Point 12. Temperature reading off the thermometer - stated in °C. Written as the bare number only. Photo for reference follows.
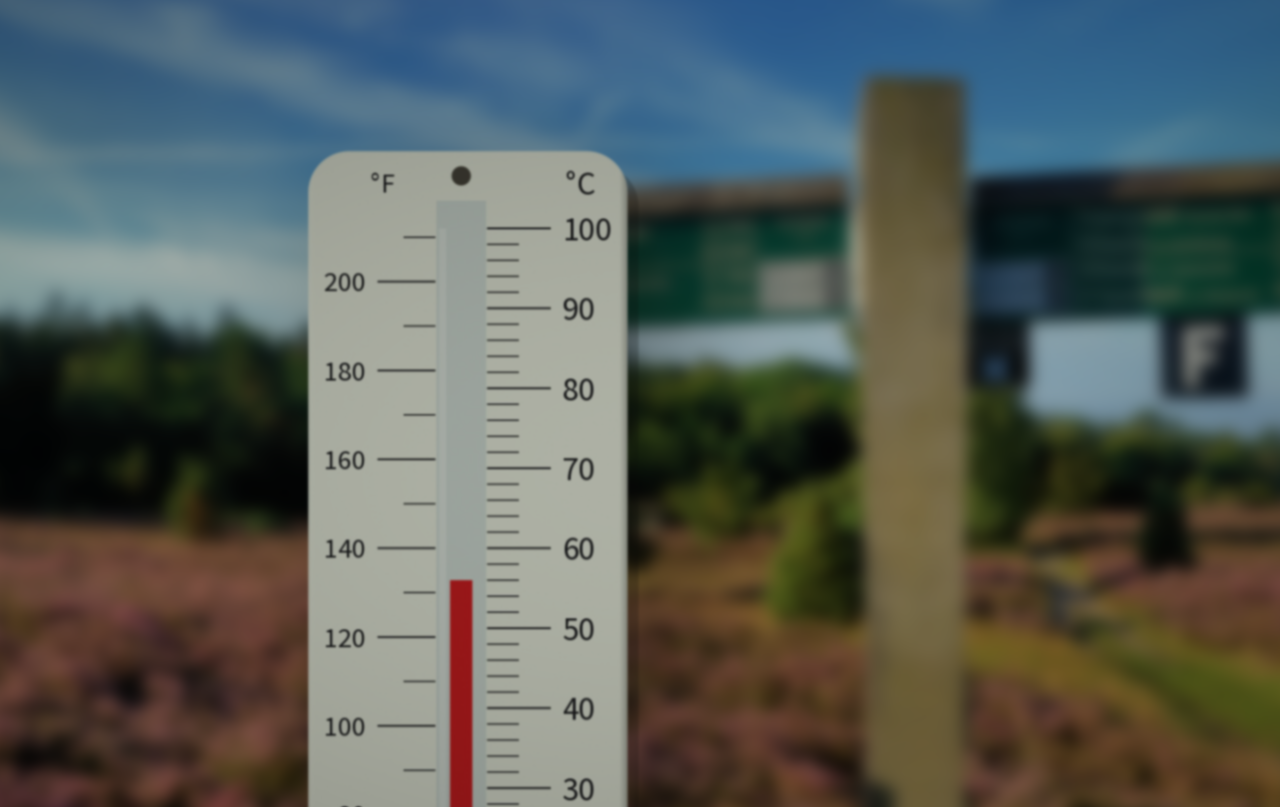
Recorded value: 56
